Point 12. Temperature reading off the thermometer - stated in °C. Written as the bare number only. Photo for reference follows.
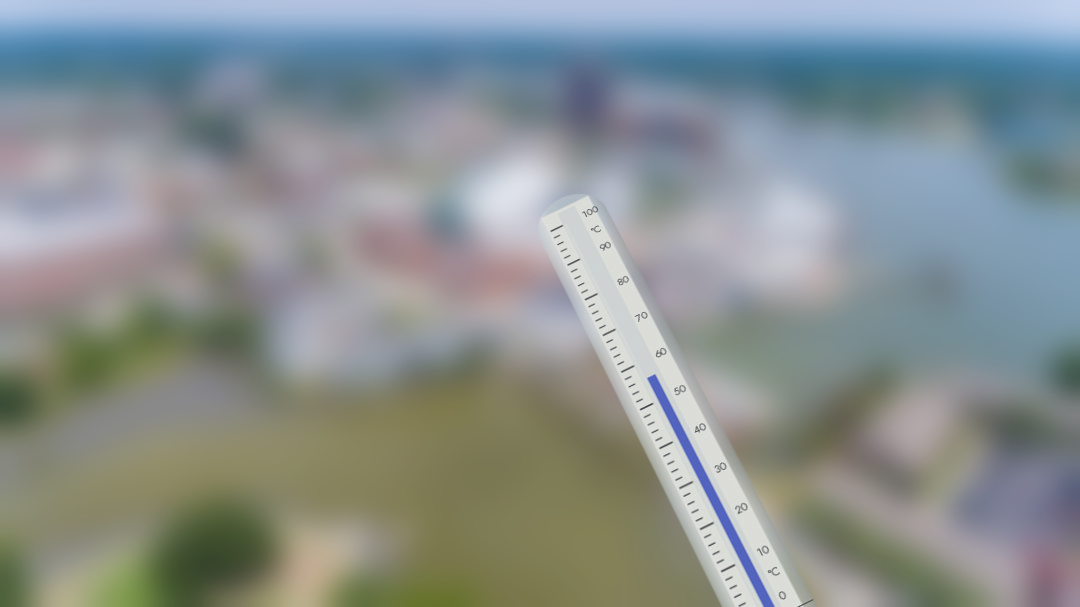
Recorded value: 56
